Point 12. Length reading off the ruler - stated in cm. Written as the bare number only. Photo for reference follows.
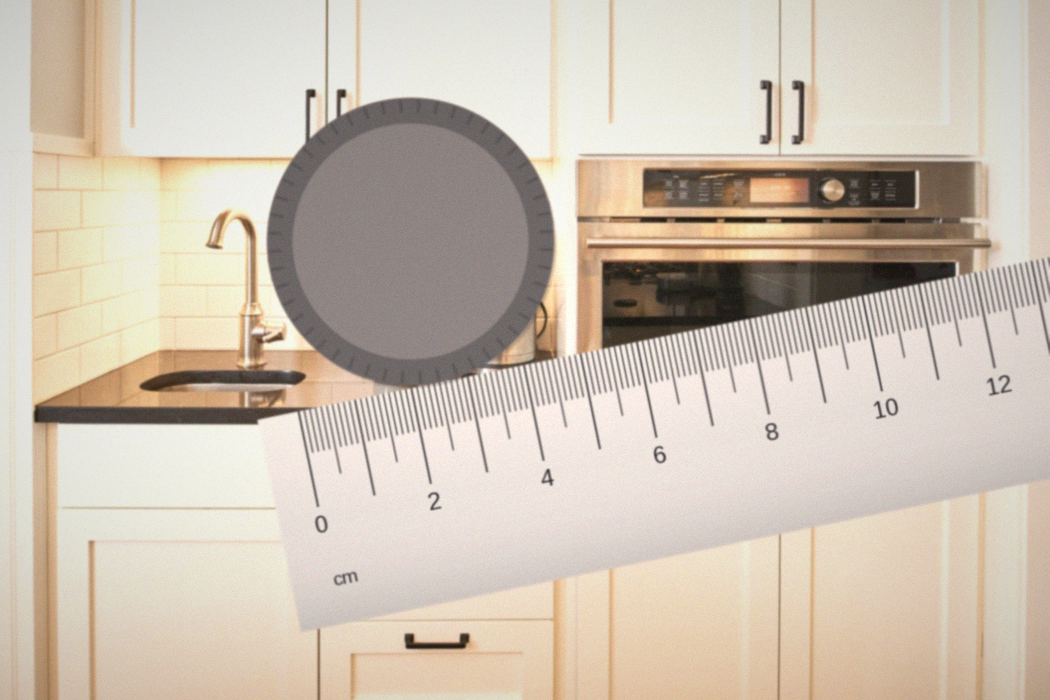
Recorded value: 5
